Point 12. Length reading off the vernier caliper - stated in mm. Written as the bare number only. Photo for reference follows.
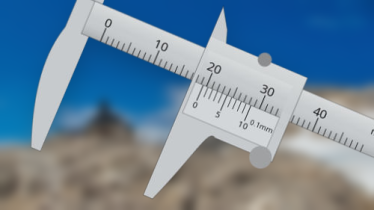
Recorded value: 19.4
